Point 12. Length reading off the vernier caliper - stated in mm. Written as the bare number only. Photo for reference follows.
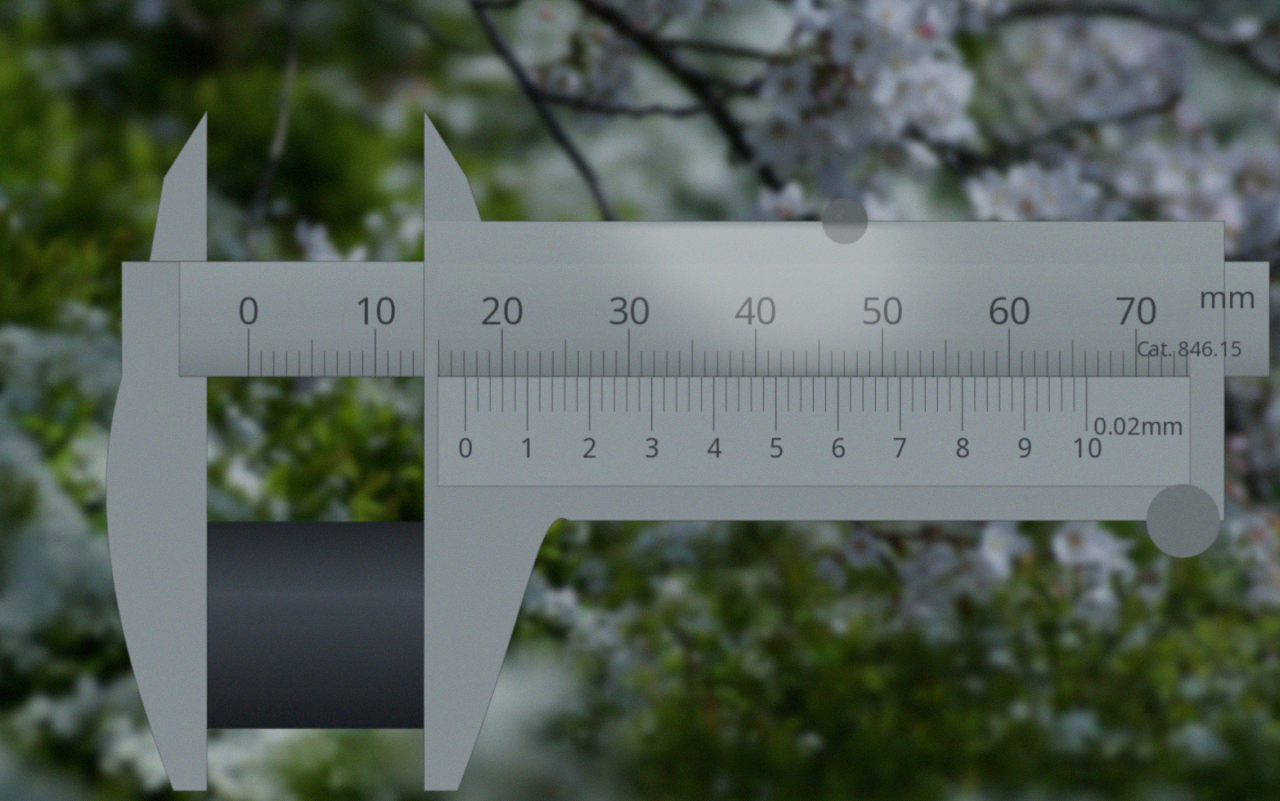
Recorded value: 17.1
